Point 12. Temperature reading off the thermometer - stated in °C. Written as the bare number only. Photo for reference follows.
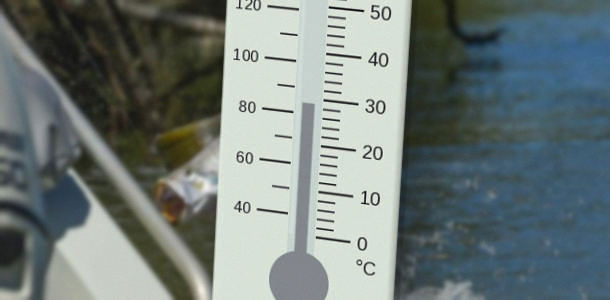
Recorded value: 29
